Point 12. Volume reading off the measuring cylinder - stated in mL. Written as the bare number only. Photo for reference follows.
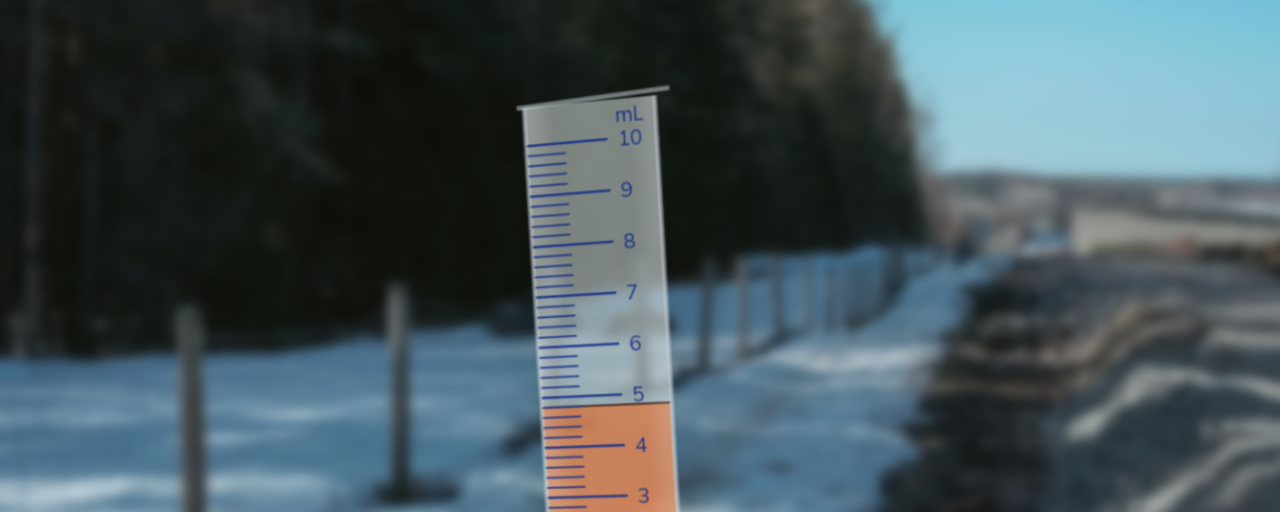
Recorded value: 4.8
